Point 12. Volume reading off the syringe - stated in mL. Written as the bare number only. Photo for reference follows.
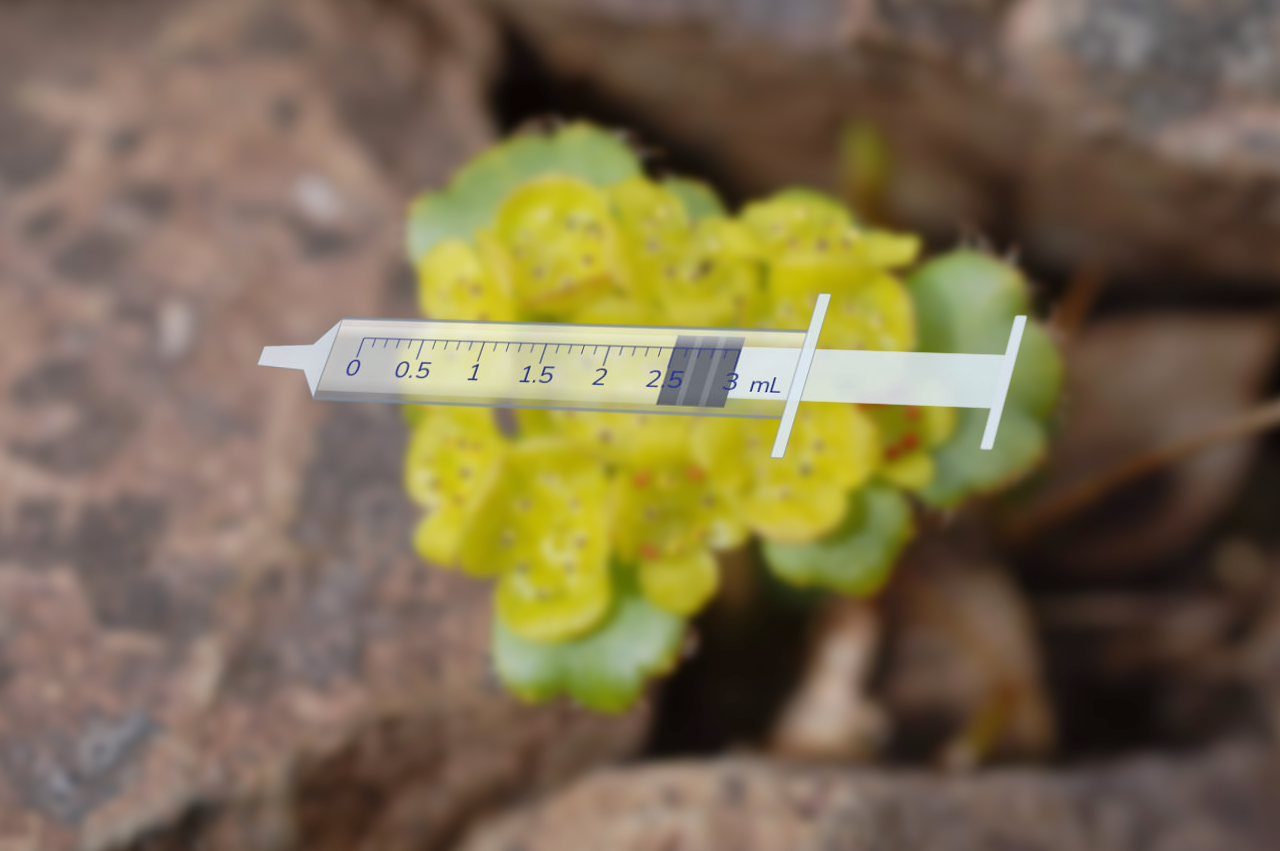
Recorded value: 2.5
